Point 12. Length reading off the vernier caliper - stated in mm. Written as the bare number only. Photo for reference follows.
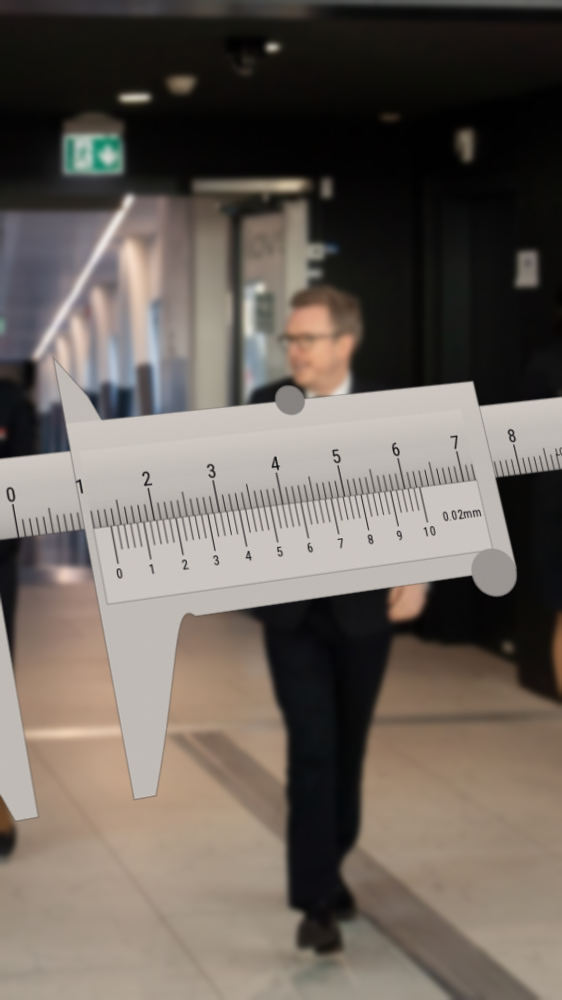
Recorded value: 13.5
